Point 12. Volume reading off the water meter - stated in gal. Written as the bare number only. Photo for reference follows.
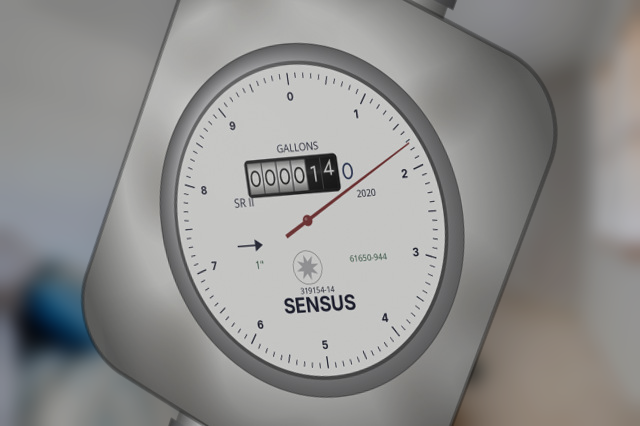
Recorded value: 141.7
